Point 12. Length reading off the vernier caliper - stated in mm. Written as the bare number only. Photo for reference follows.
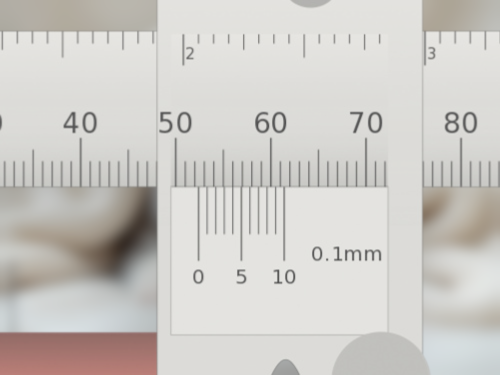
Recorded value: 52.4
